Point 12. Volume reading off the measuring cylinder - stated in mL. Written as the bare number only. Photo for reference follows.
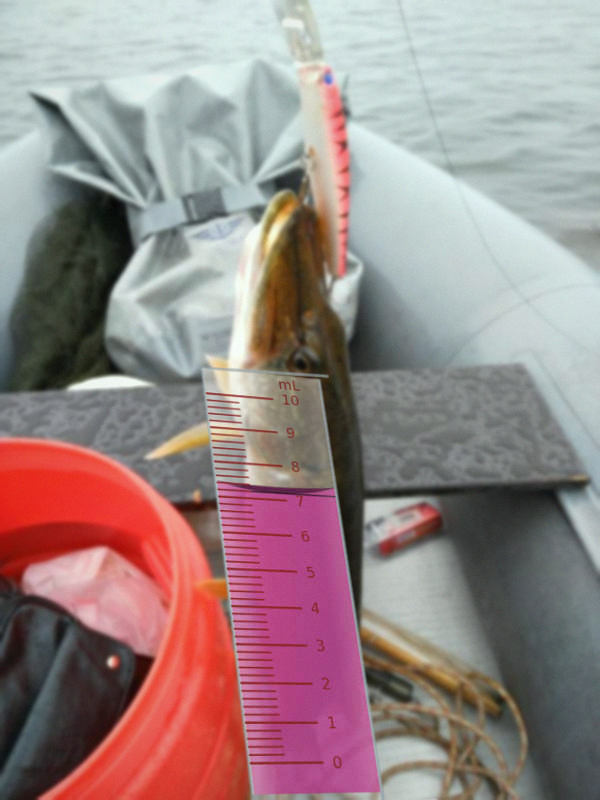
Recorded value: 7.2
